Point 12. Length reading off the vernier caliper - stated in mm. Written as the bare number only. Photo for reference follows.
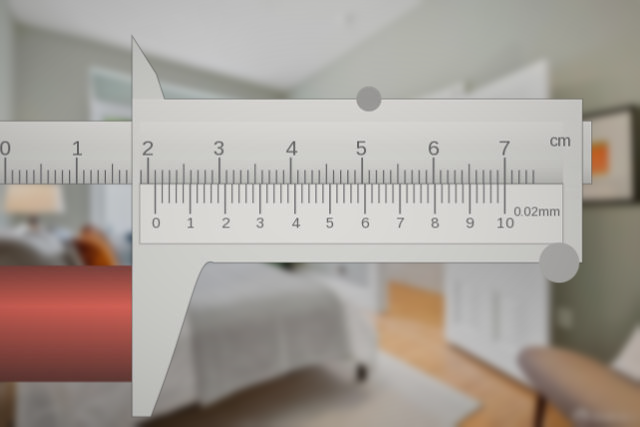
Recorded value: 21.0
